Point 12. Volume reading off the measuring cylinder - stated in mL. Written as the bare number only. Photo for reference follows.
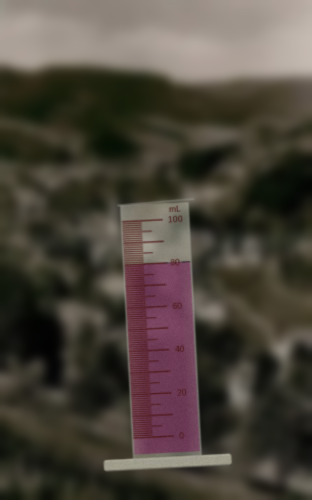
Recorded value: 80
